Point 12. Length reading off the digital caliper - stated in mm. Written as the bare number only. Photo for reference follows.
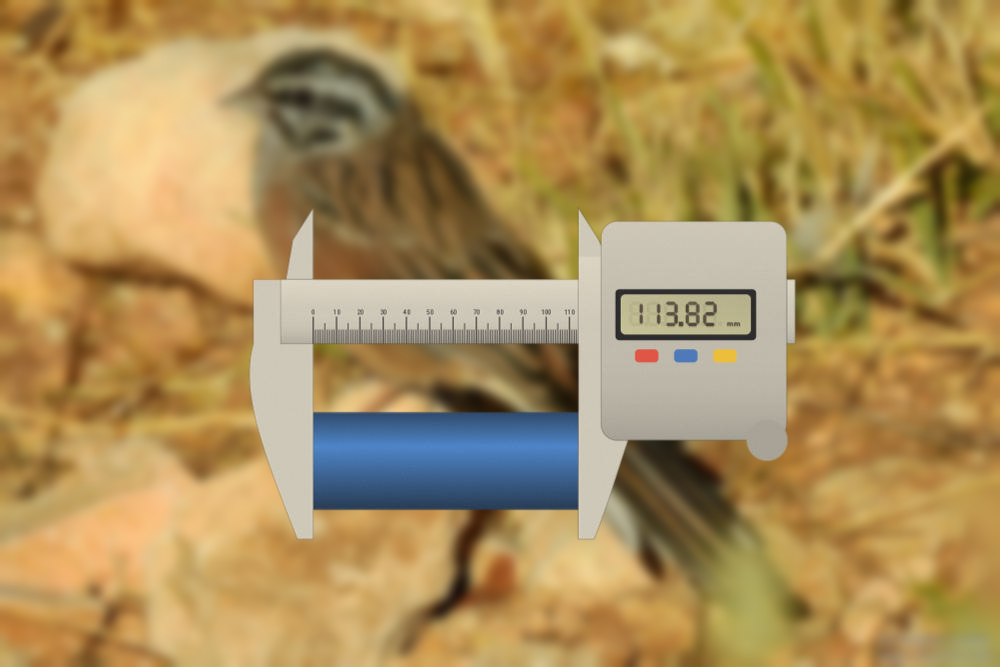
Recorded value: 113.82
